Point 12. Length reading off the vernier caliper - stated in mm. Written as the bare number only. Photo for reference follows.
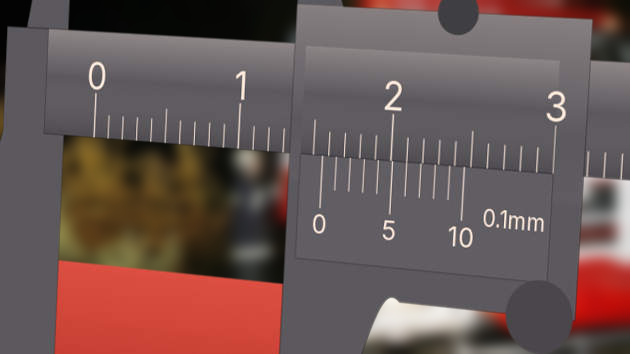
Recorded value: 15.6
